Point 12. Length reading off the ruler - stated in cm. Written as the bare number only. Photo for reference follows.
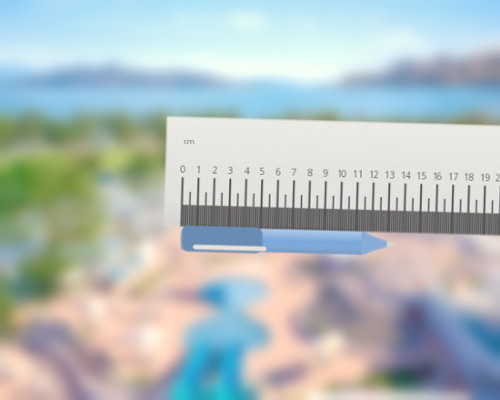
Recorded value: 13.5
